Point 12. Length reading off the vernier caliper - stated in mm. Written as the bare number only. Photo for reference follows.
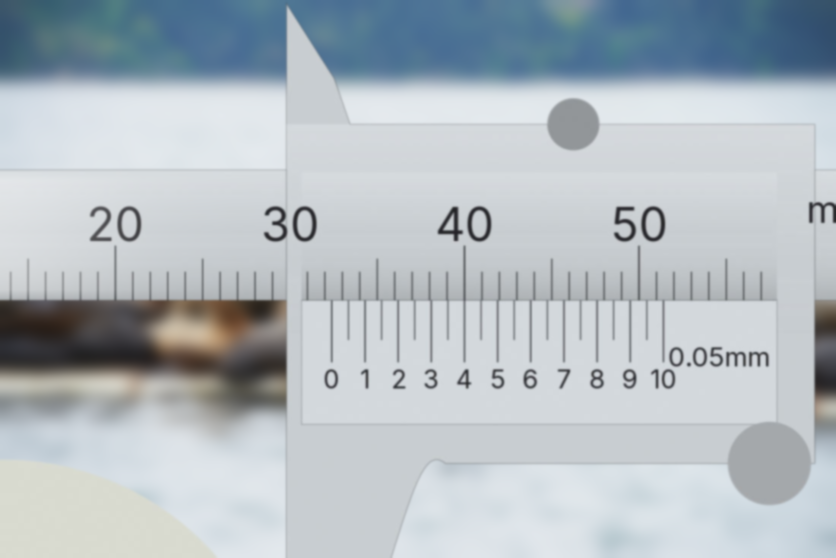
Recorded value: 32.4
